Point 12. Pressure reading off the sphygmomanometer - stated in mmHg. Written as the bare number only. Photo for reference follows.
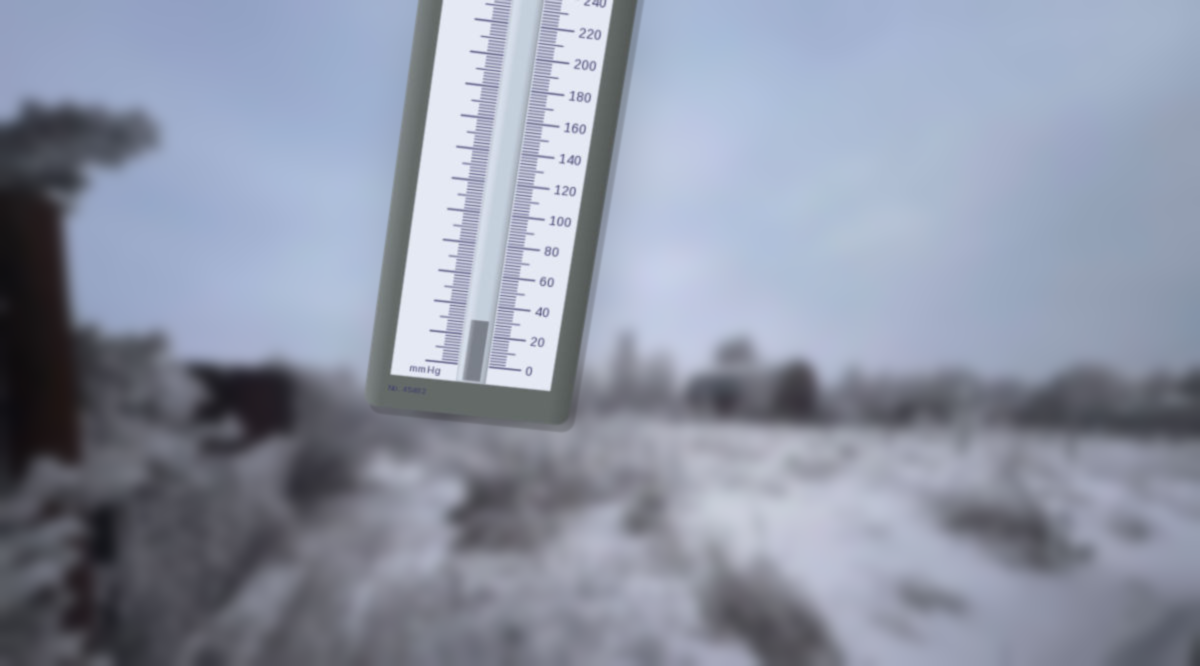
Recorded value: 30
